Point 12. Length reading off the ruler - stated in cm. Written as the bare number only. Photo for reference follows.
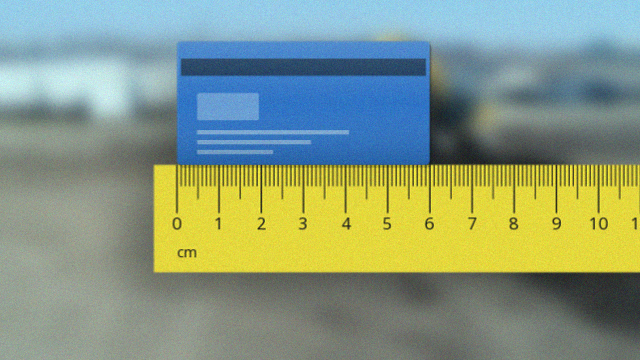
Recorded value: 6
